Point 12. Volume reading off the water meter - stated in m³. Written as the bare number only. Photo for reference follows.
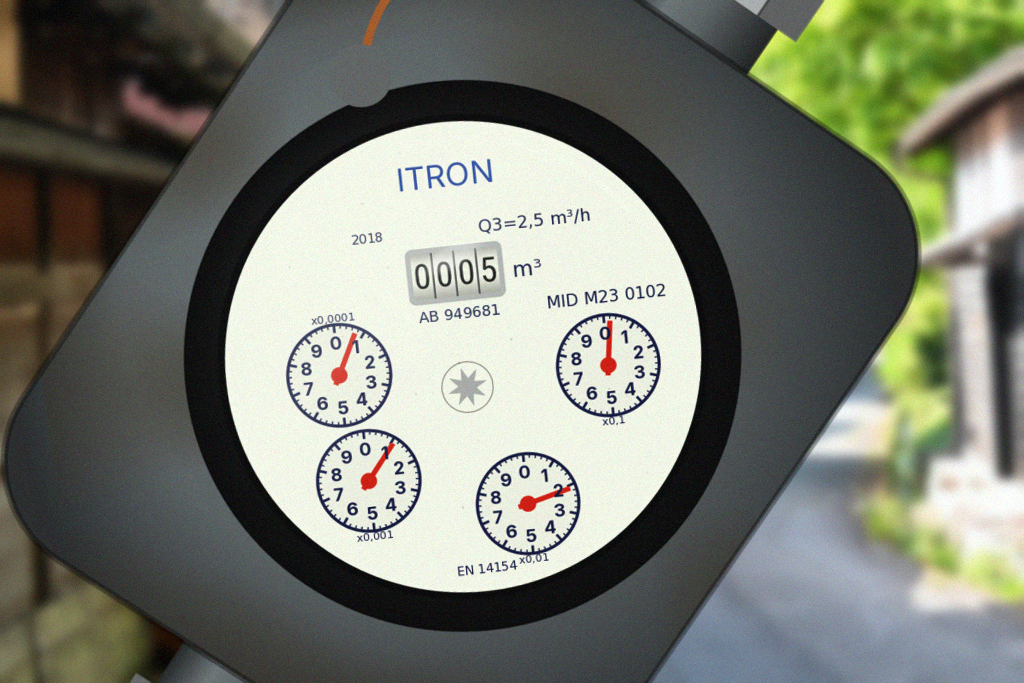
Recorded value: 5.0210
